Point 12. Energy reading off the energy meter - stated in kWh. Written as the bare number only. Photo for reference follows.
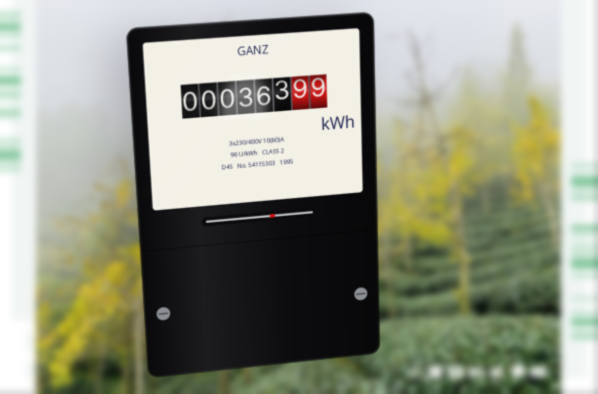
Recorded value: 363.99
